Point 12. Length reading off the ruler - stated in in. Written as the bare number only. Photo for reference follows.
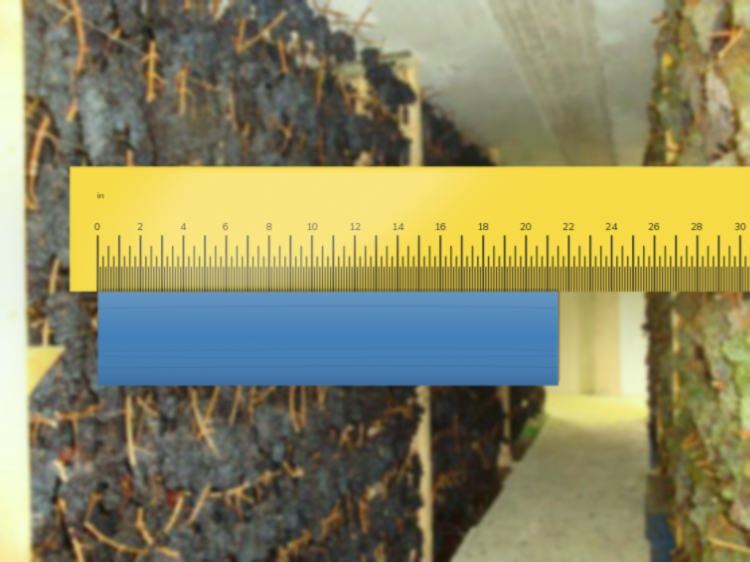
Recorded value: 21.5
